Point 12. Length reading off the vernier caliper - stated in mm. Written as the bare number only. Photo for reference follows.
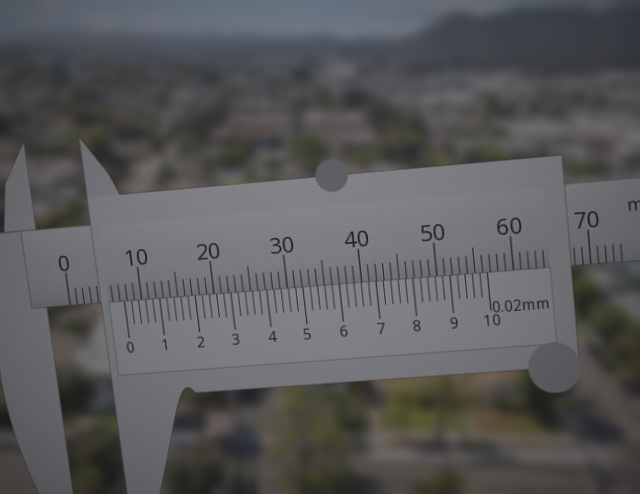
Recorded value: 7.6
